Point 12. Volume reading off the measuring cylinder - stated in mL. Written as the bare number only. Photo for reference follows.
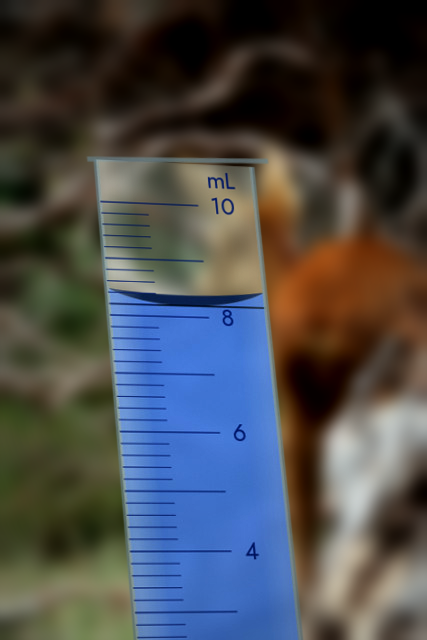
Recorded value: 8.2
